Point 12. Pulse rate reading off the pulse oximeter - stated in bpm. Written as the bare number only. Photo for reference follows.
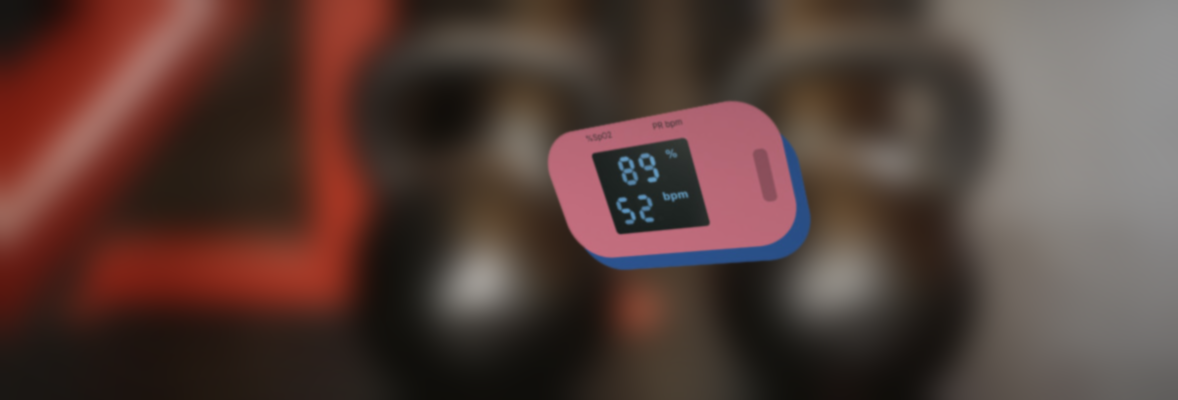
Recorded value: 52
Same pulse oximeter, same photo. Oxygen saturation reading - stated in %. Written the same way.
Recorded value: 89
